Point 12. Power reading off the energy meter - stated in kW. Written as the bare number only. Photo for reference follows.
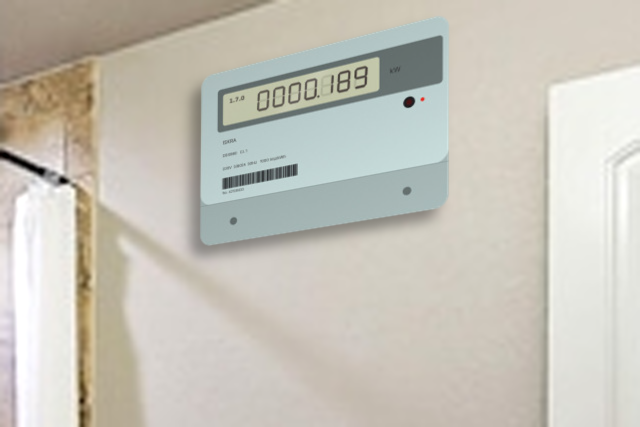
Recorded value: 0.189
